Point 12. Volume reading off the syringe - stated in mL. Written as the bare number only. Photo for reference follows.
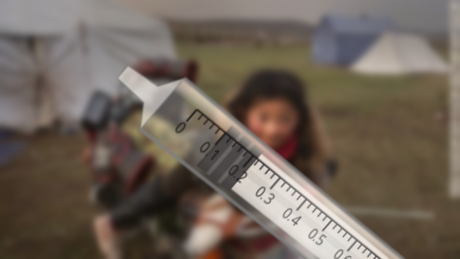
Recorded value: 0.1
